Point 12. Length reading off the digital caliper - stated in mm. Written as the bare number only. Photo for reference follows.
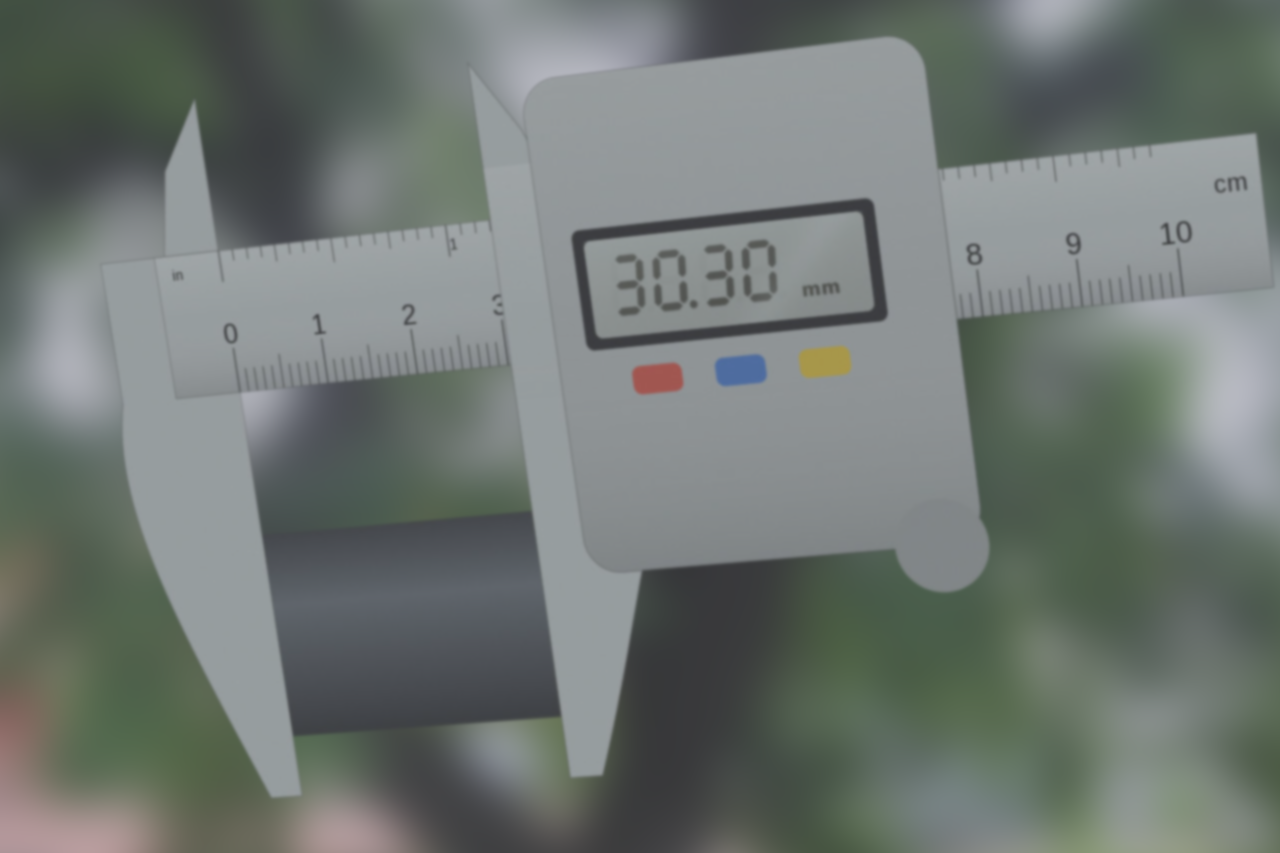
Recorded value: 30.30
